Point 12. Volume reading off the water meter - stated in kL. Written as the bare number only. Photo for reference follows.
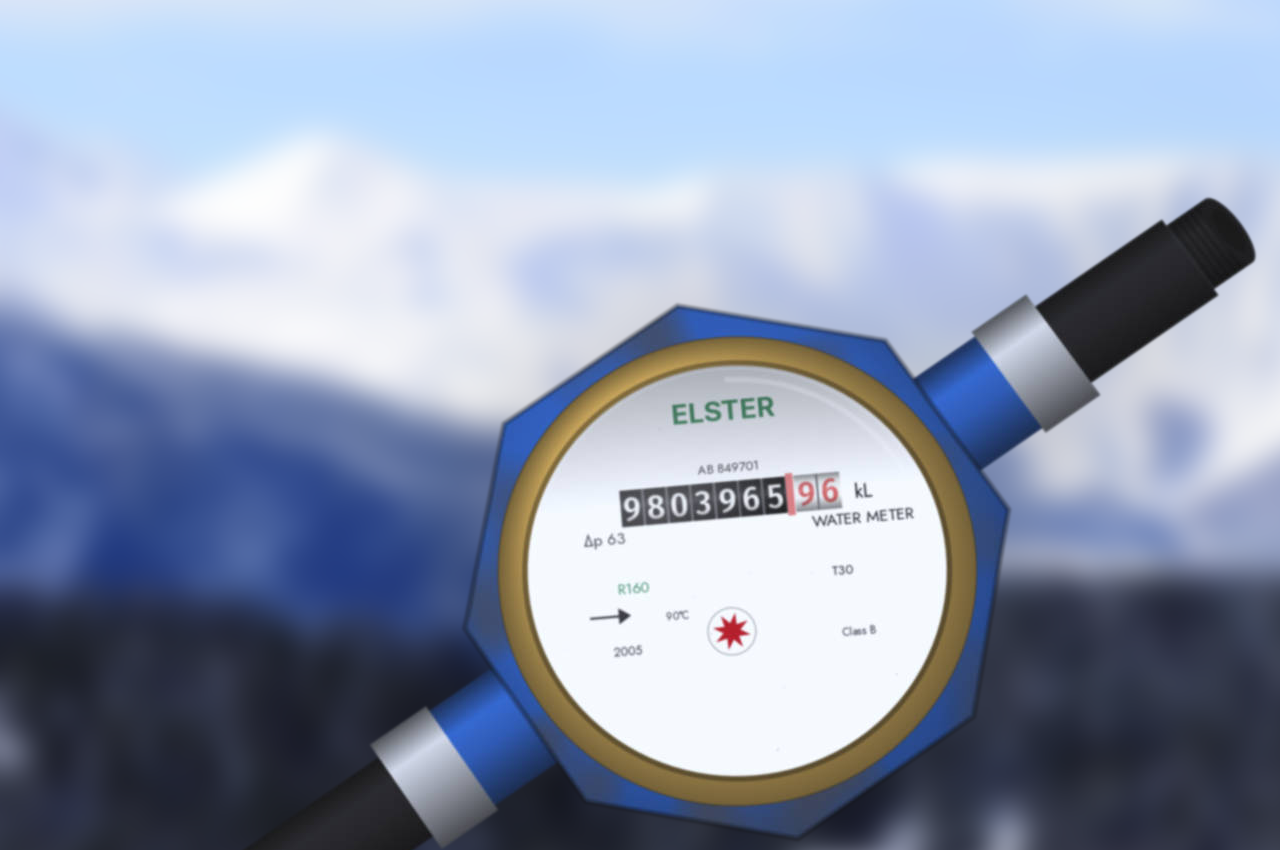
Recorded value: 9803965.96
